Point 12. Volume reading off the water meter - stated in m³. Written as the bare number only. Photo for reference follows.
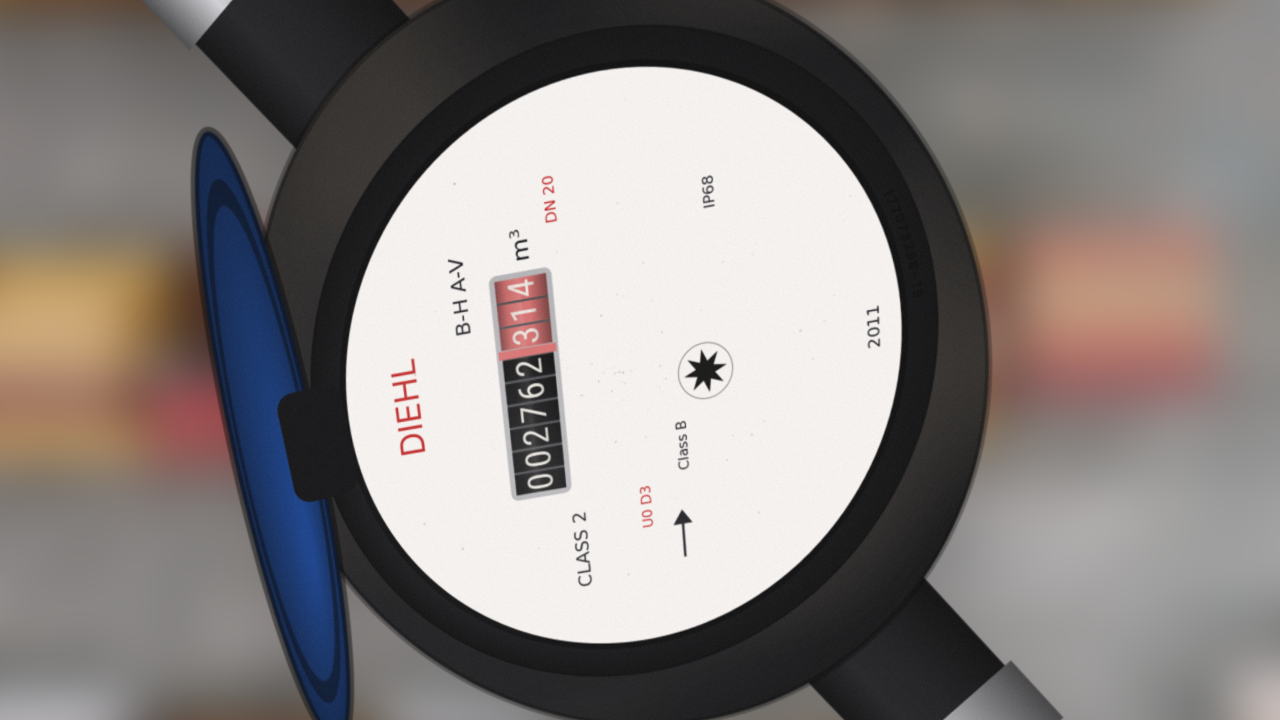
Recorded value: 2762.314
